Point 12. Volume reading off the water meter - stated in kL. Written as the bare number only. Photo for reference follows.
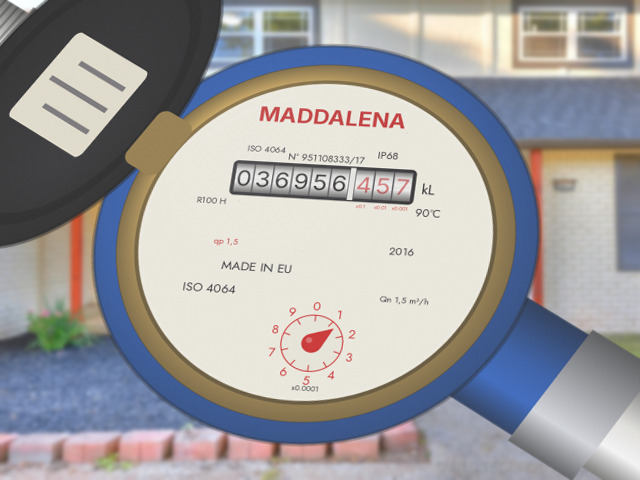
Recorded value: 36956.4571
